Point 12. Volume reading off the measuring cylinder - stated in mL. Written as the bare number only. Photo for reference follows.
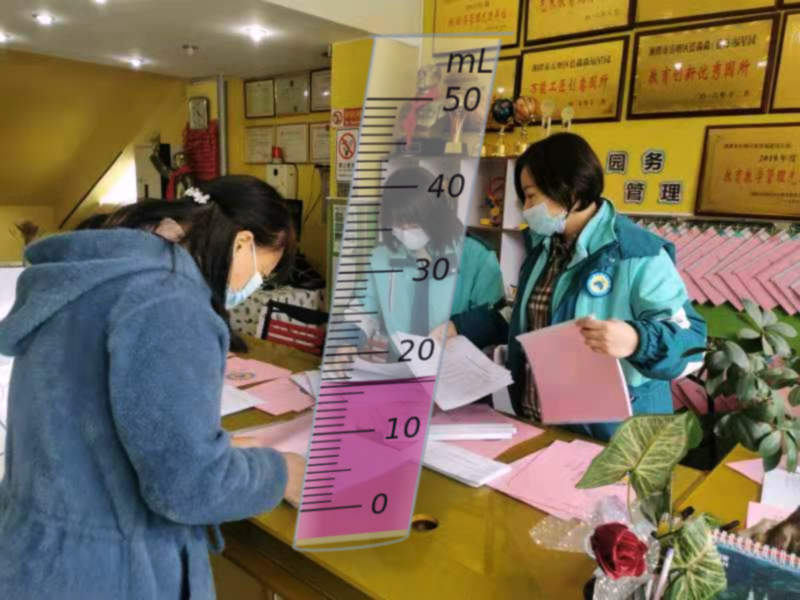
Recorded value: 16
